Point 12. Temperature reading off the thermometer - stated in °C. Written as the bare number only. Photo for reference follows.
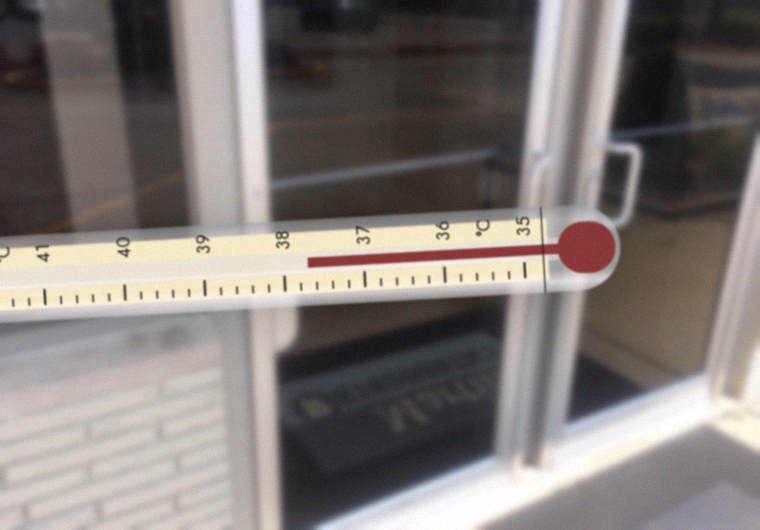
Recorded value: 37.7
